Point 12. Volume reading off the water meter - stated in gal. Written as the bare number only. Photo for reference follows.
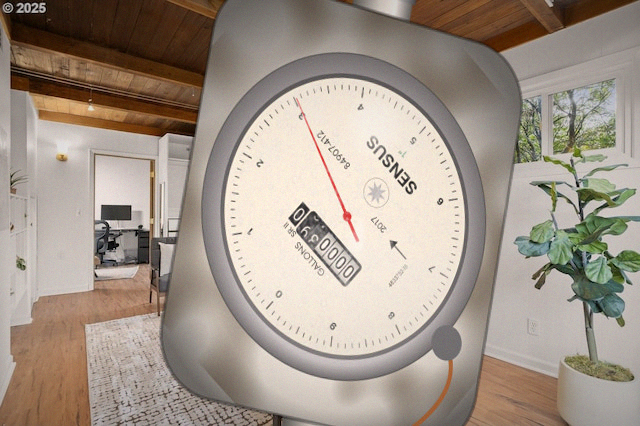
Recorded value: 393.0
